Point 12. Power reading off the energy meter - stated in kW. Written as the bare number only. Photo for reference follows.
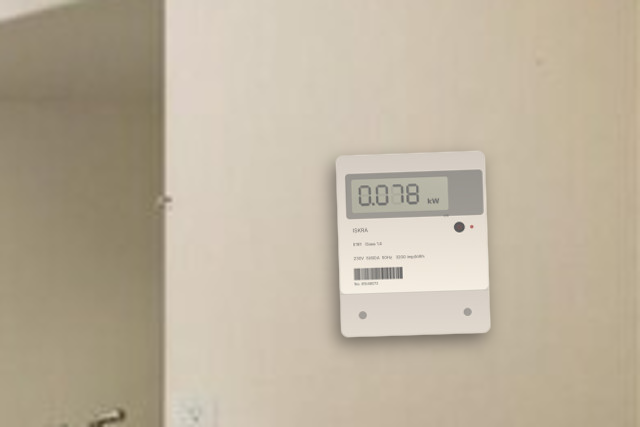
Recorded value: 0.078
